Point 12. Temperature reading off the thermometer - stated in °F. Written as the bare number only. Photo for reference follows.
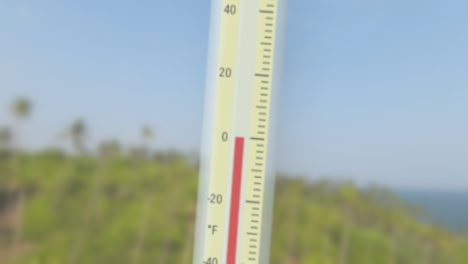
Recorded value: 0
